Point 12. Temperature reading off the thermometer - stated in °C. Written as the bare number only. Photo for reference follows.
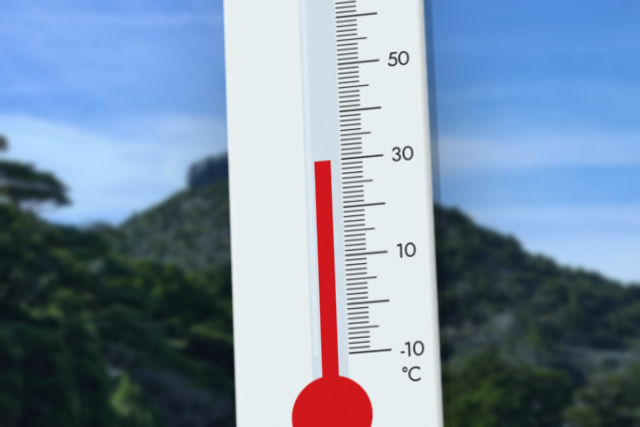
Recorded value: 30
